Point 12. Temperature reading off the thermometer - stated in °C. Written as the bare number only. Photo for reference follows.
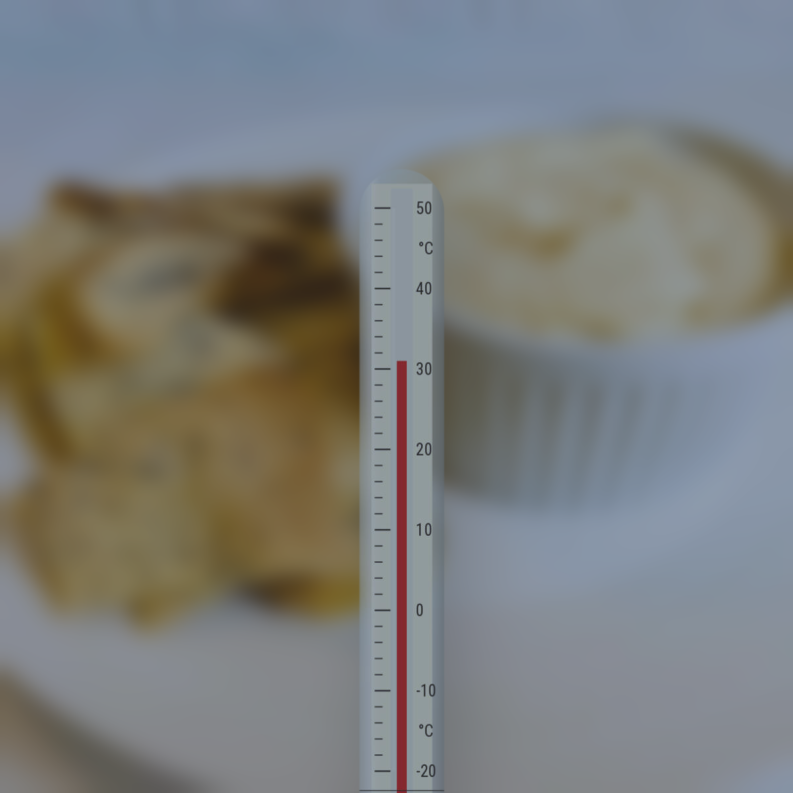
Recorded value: 31
